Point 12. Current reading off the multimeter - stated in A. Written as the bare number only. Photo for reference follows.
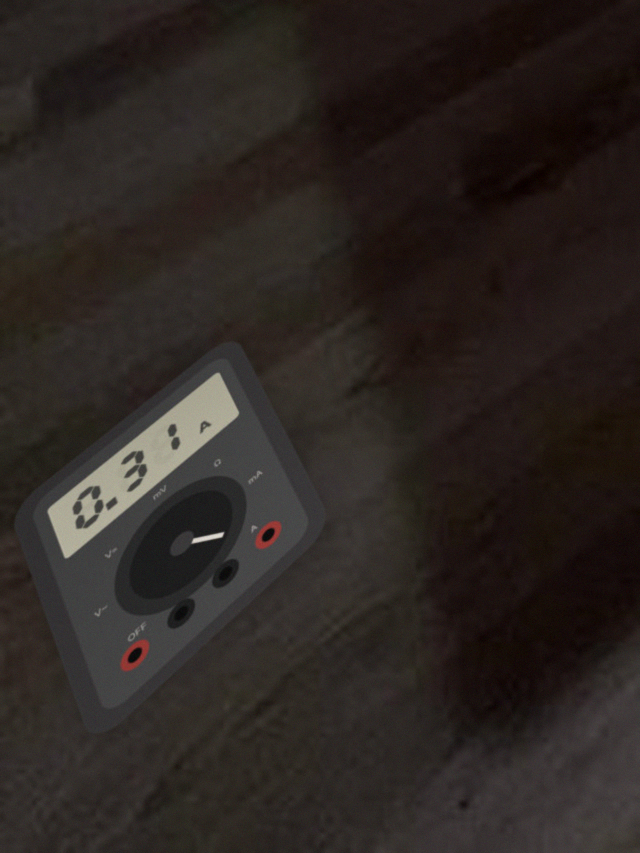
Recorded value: 0.31
